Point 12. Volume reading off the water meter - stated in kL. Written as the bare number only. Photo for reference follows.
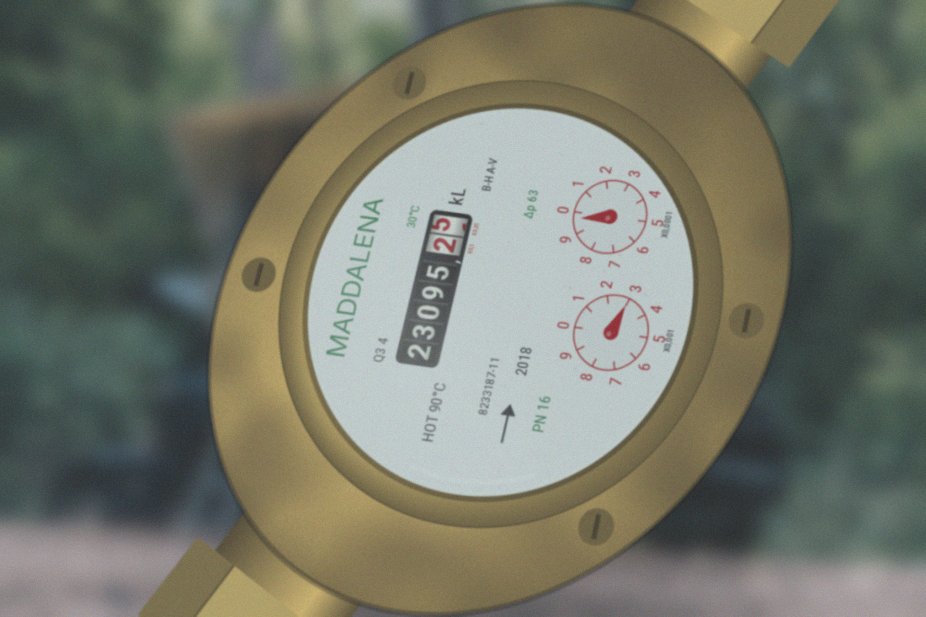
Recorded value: 23095.2529
